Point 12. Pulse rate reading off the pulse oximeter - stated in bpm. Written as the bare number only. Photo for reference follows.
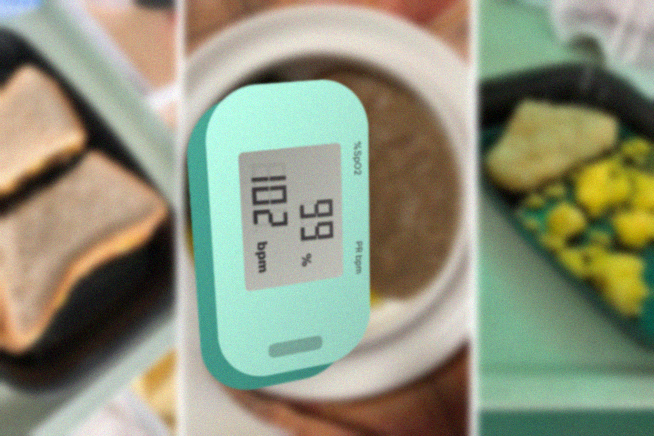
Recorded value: 102
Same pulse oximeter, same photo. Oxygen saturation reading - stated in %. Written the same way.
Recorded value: 99
